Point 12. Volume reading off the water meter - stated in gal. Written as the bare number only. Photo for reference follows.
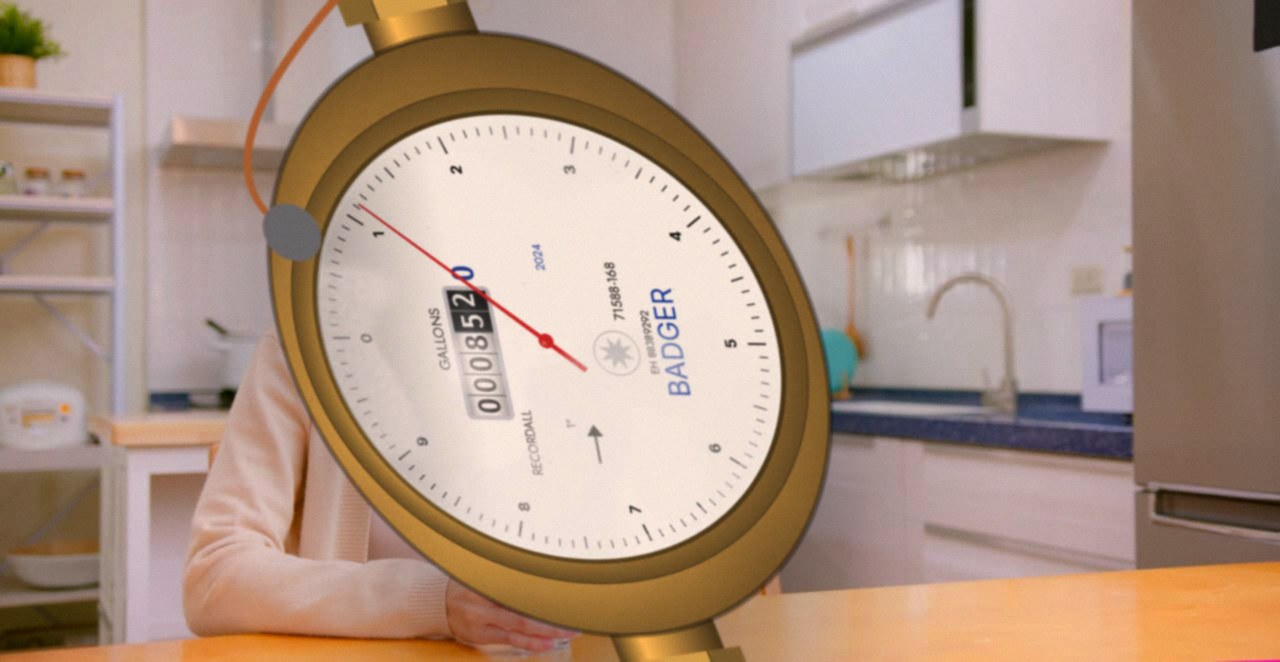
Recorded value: 8521.1
